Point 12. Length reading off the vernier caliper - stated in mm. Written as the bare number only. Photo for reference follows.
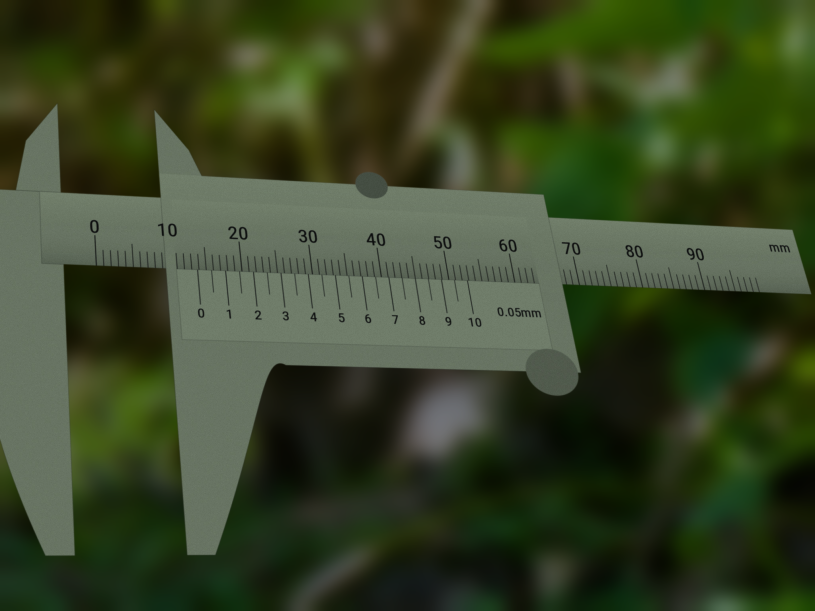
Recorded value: 13.8
